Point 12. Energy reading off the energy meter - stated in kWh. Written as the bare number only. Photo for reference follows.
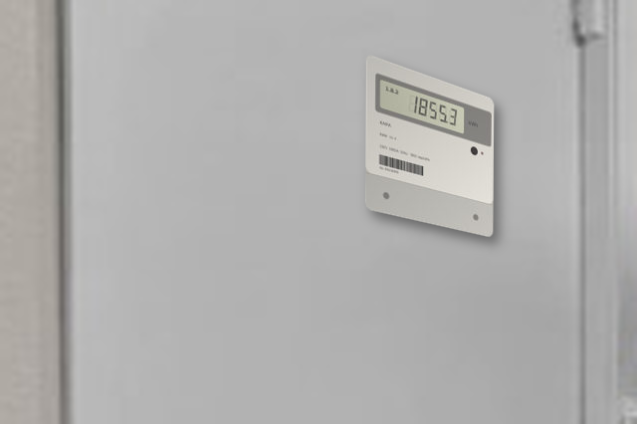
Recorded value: 1855.3
